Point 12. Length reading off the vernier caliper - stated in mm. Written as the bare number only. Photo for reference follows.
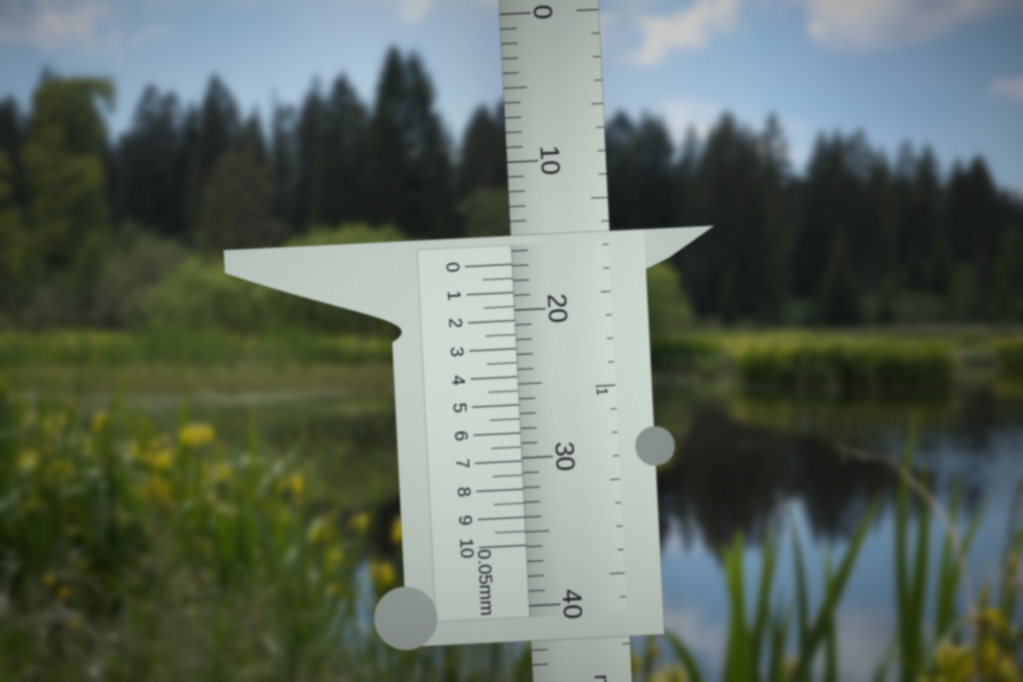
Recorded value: 16.9
